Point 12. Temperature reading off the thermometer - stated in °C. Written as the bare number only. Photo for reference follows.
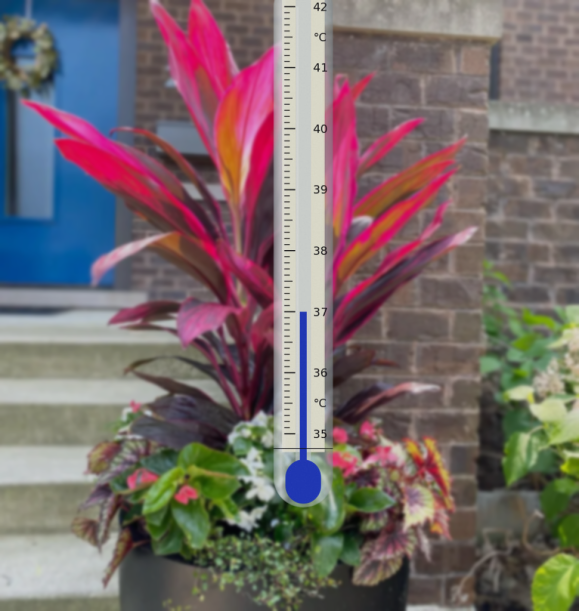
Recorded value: 37
